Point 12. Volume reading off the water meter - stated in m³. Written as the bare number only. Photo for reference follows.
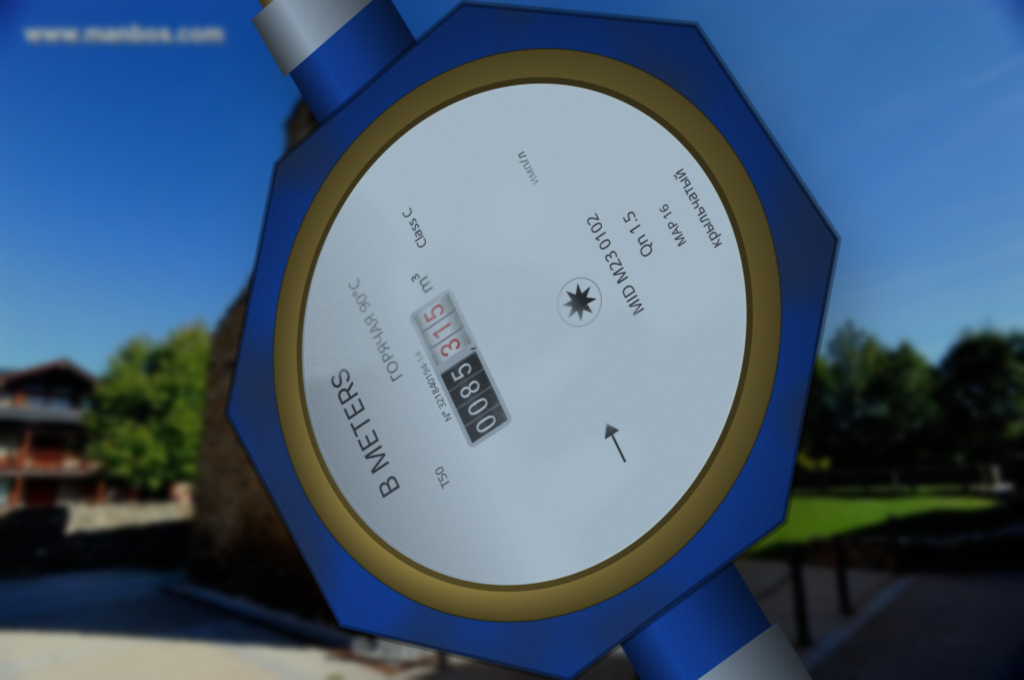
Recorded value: 85.315
